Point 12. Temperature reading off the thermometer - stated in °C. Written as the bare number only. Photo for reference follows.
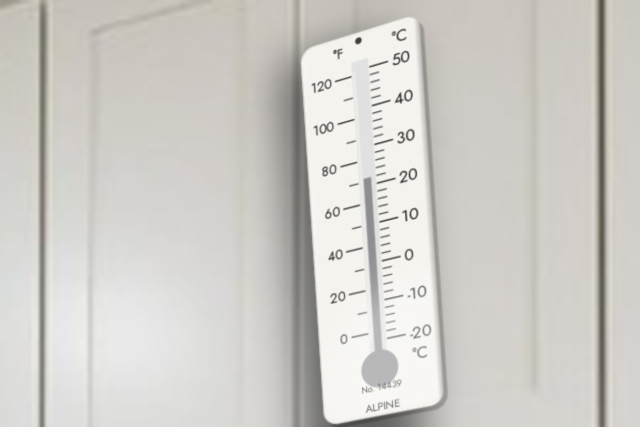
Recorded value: 22
